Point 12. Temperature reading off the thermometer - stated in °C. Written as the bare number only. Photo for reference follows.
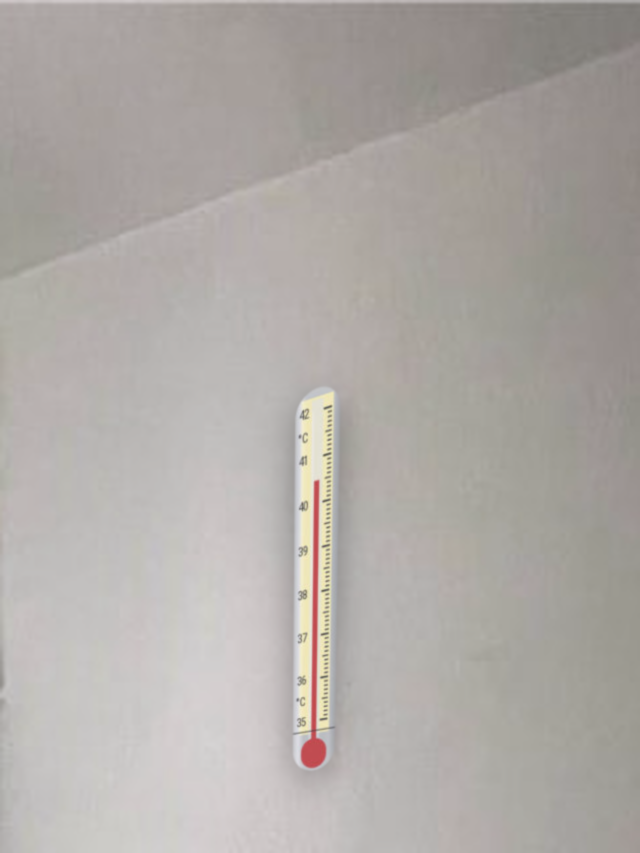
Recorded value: 40.5
